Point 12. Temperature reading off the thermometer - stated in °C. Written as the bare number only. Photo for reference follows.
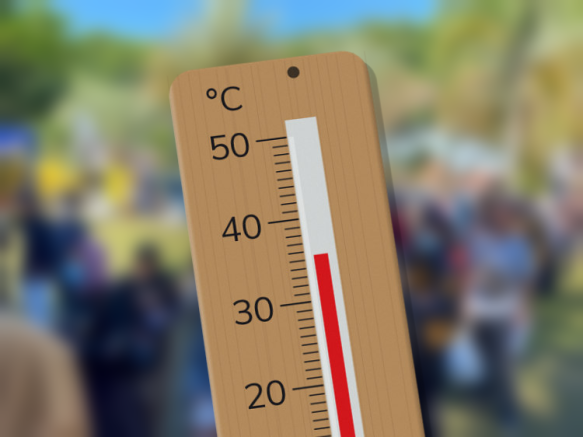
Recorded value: 35.5
